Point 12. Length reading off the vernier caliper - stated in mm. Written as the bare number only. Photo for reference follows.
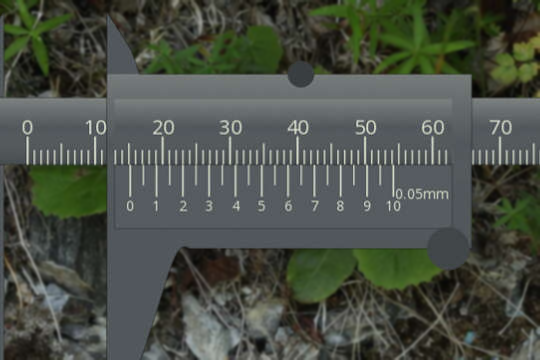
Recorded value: 15.2
